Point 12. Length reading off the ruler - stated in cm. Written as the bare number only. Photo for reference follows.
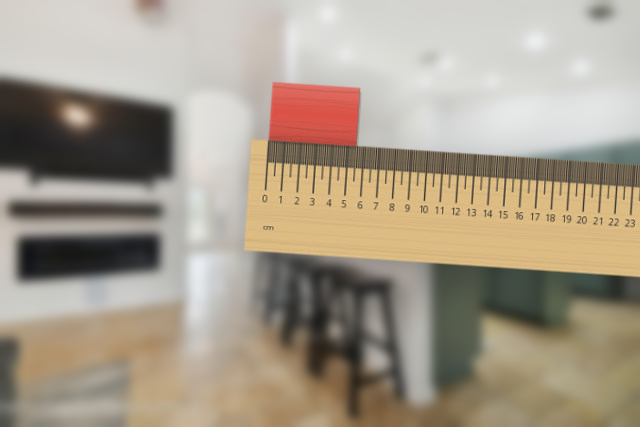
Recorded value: 5.5
